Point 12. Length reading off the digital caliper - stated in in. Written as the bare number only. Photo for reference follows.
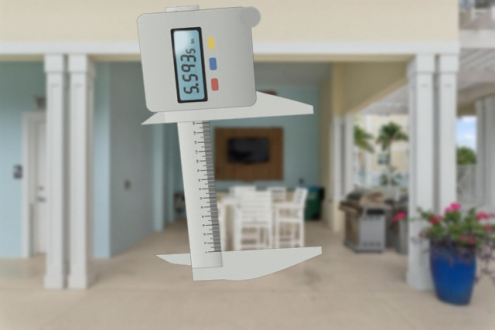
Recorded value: 5.5935
